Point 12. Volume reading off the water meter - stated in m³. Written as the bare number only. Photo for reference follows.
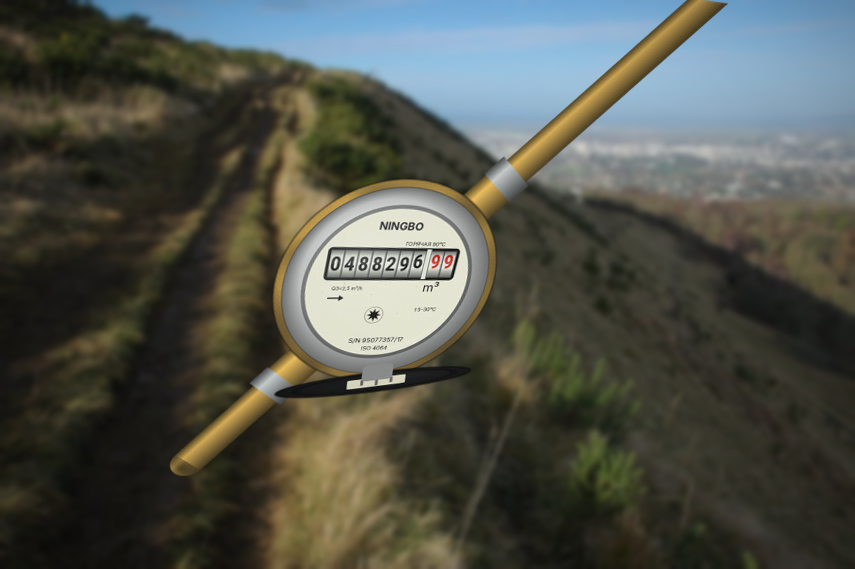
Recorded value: 488296.99
